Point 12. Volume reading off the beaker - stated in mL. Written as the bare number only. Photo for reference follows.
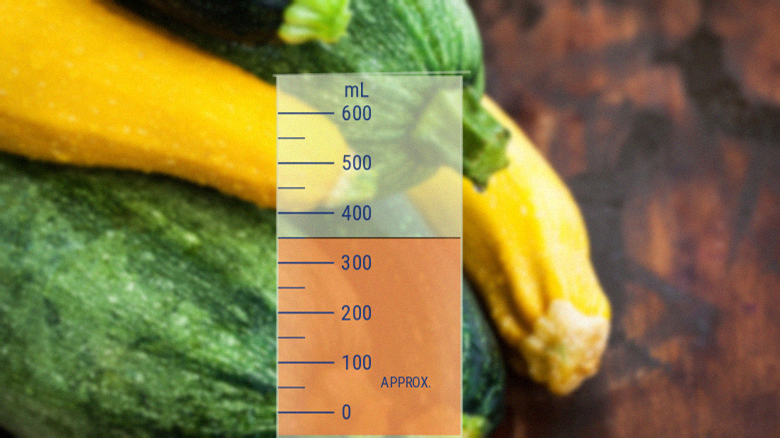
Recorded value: 350
